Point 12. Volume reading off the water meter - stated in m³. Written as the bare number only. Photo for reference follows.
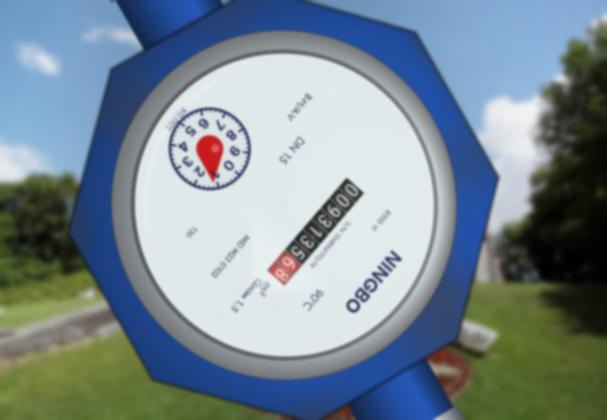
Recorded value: 93135.681
